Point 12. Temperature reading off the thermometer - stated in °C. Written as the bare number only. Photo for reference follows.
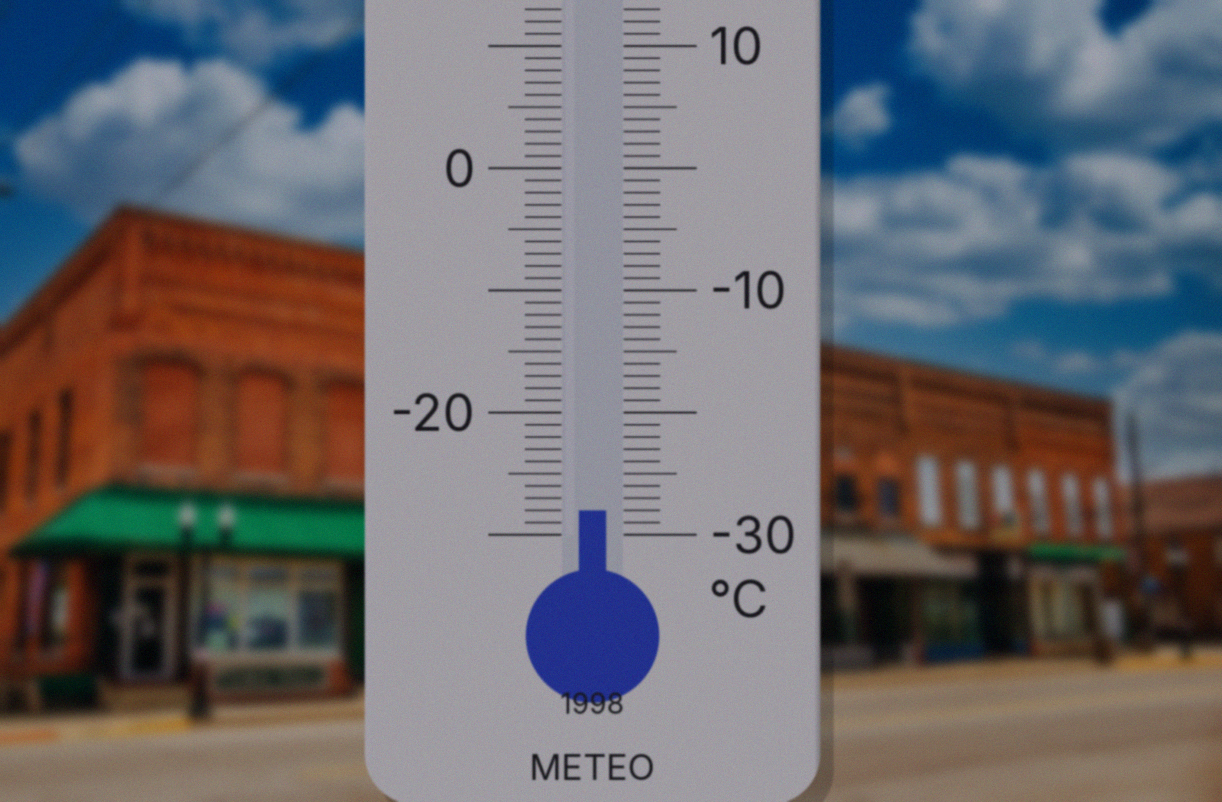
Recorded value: -28
